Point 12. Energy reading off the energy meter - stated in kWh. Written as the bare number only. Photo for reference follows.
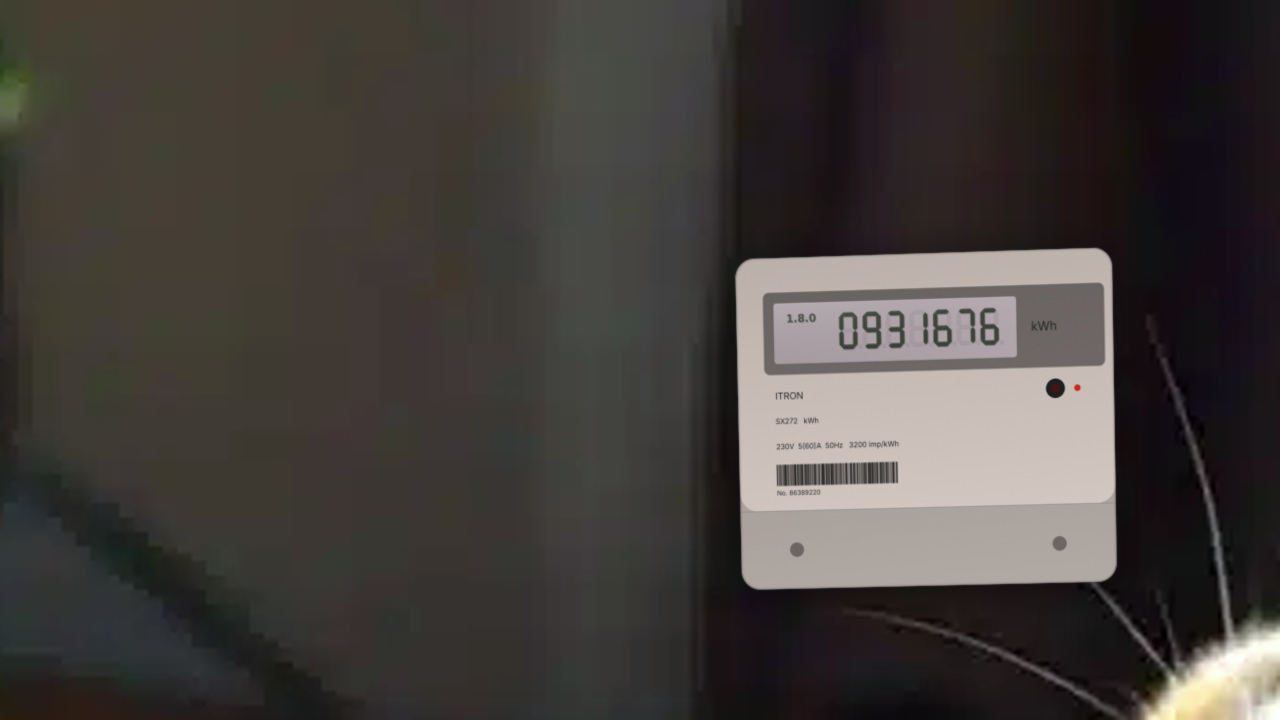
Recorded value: 931676
